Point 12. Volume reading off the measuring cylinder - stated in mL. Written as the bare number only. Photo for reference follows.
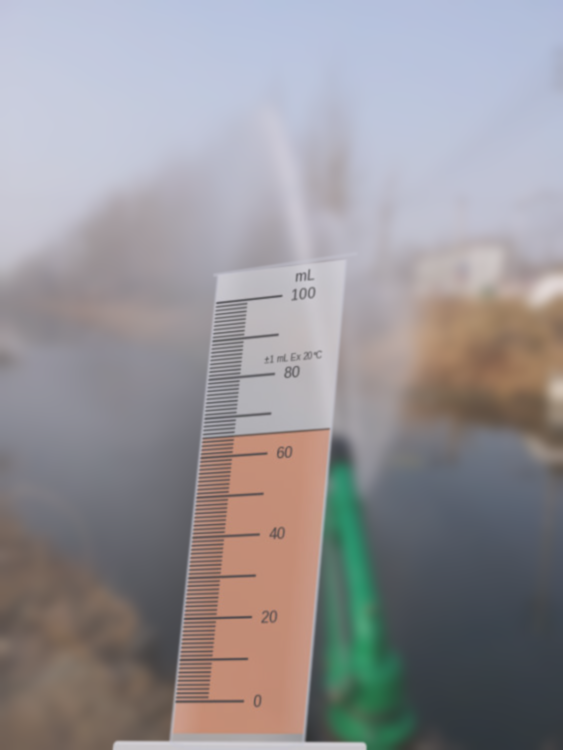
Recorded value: 65
